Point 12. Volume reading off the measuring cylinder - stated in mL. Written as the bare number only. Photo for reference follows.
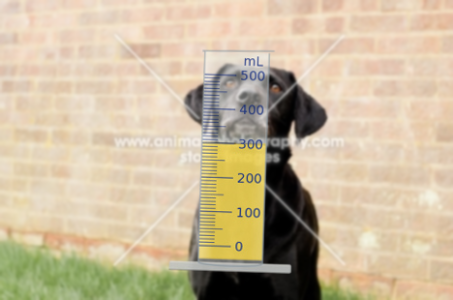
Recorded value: 300
